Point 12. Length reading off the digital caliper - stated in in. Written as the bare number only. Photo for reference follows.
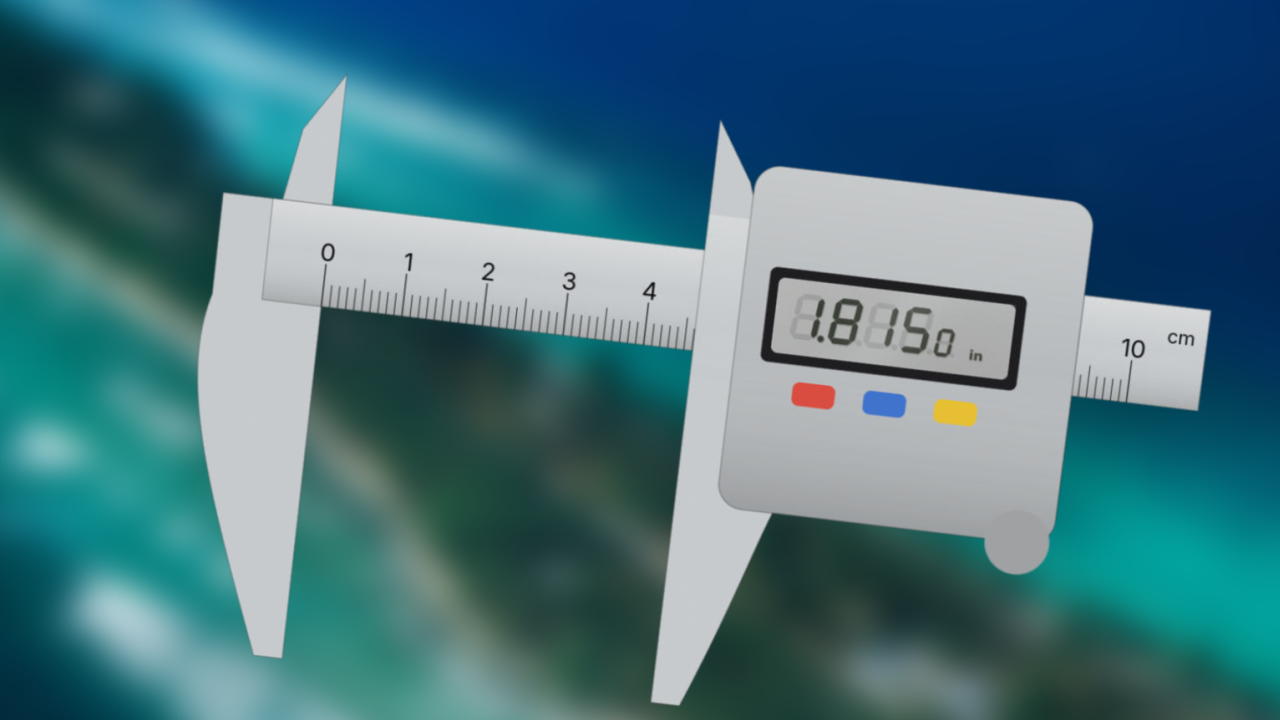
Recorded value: 1.8150
